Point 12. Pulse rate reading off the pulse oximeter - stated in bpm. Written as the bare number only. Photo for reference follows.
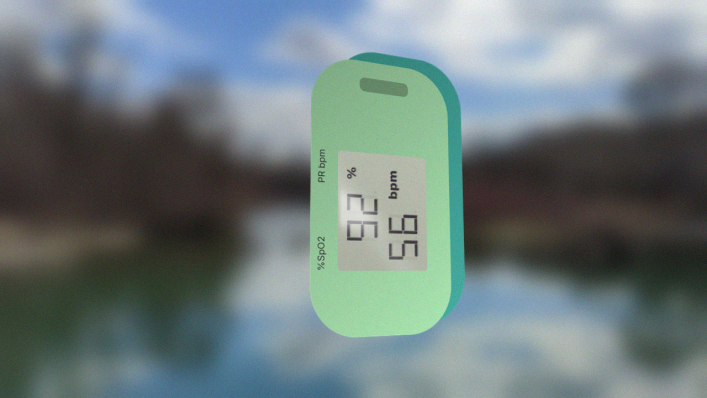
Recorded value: 56
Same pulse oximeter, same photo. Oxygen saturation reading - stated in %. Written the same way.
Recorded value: 92
